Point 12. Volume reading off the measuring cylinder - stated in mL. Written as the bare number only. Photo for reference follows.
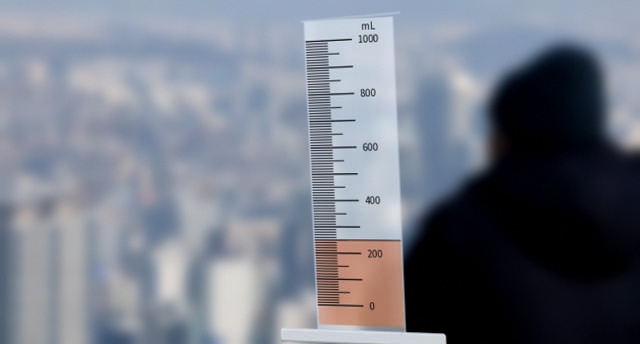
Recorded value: 250
